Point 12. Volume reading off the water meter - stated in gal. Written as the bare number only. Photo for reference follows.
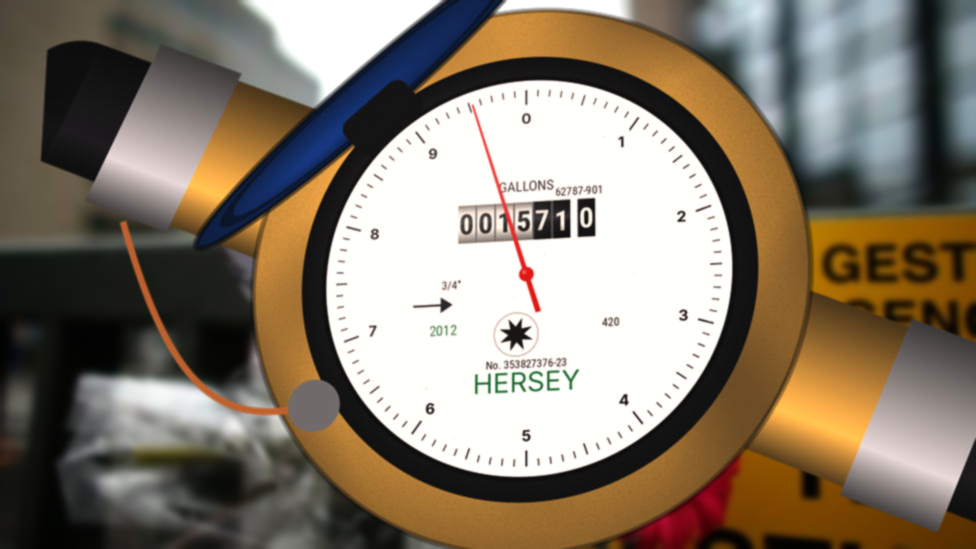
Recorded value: 15709.5
